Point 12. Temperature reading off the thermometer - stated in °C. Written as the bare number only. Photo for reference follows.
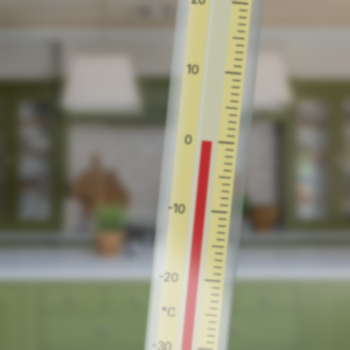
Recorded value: 0
